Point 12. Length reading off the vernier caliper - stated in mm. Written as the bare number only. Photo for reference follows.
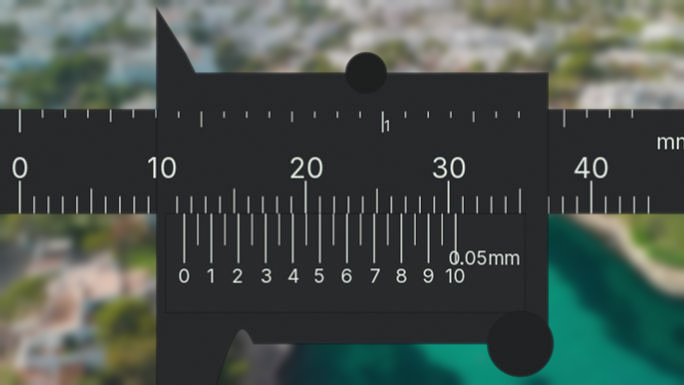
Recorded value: 11.5
